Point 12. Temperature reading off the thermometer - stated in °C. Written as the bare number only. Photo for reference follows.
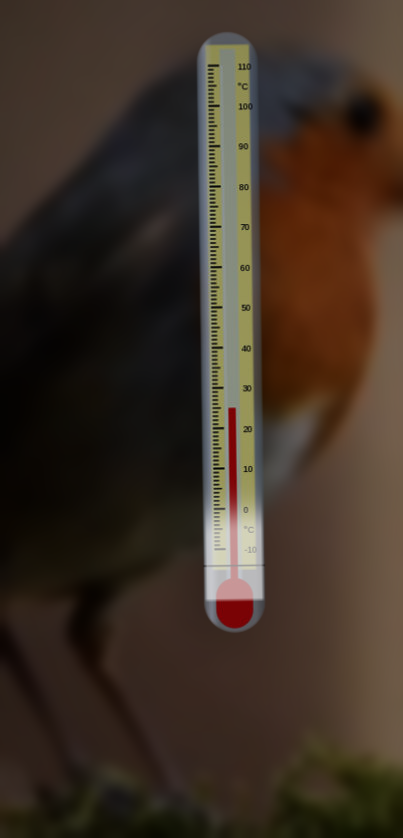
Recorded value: 25
